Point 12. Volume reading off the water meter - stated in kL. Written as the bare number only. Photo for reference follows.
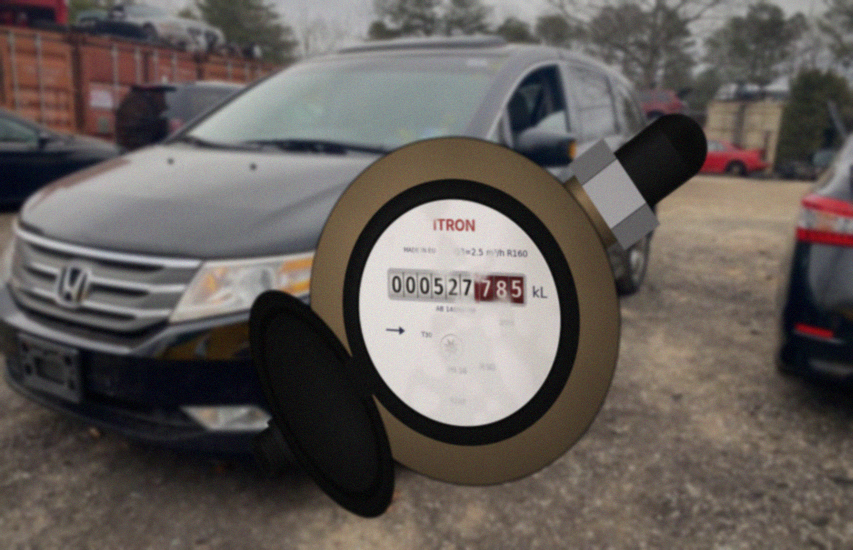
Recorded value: 527.785
